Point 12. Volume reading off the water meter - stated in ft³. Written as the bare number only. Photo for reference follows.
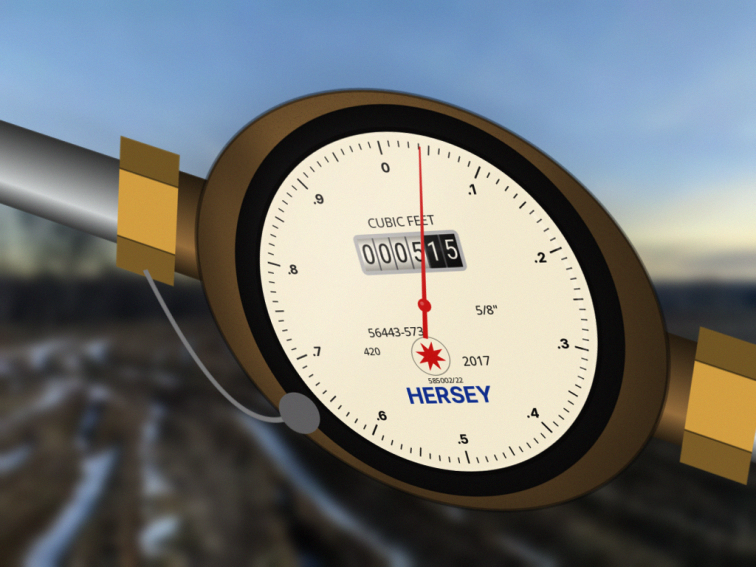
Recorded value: 515.04
